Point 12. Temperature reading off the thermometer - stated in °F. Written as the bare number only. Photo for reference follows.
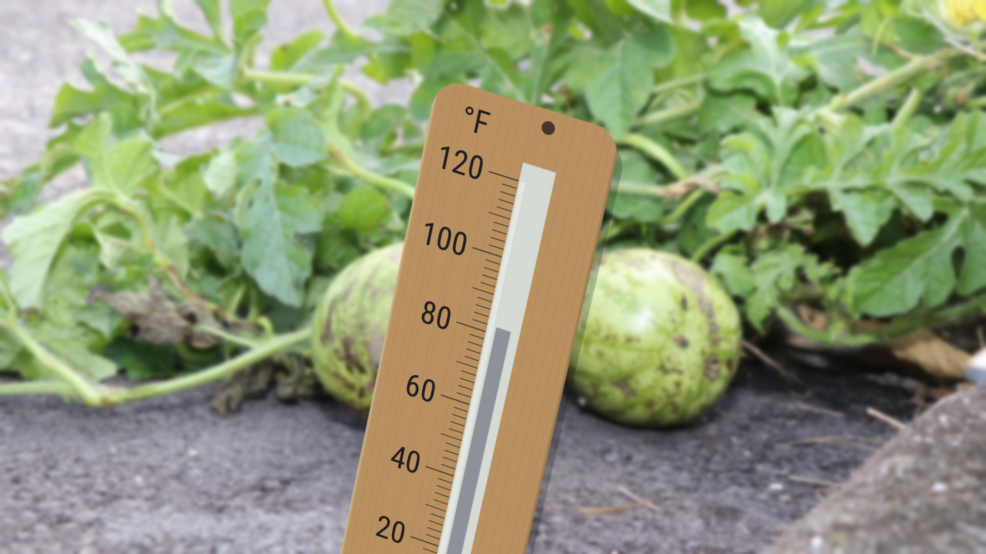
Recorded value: 82
